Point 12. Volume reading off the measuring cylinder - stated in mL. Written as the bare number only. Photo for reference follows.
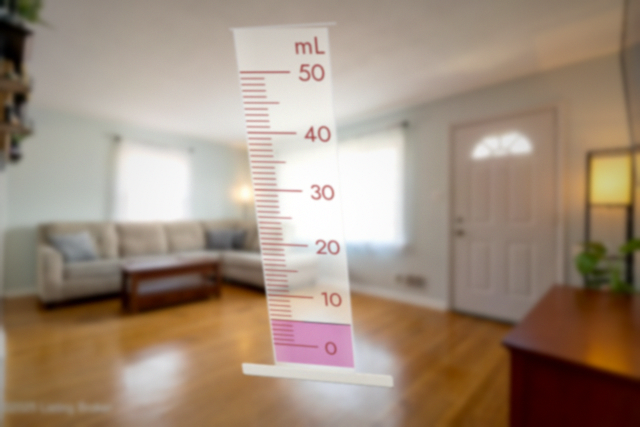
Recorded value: 5
